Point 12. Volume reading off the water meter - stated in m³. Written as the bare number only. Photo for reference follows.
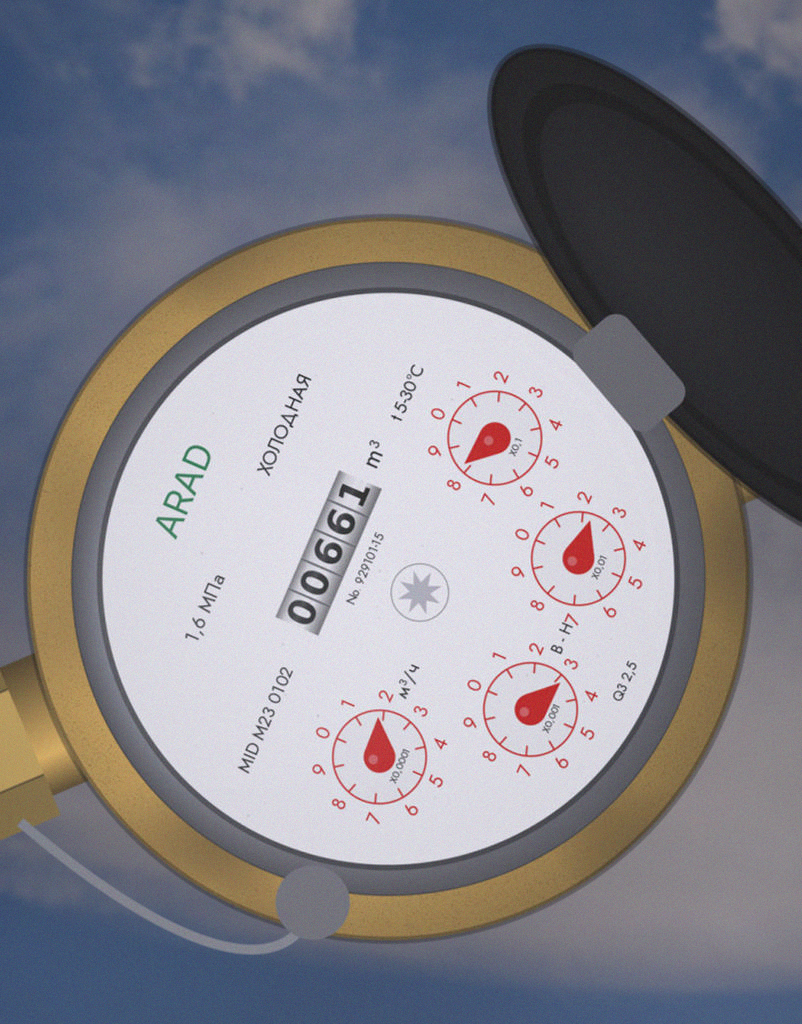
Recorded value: 661.8231
